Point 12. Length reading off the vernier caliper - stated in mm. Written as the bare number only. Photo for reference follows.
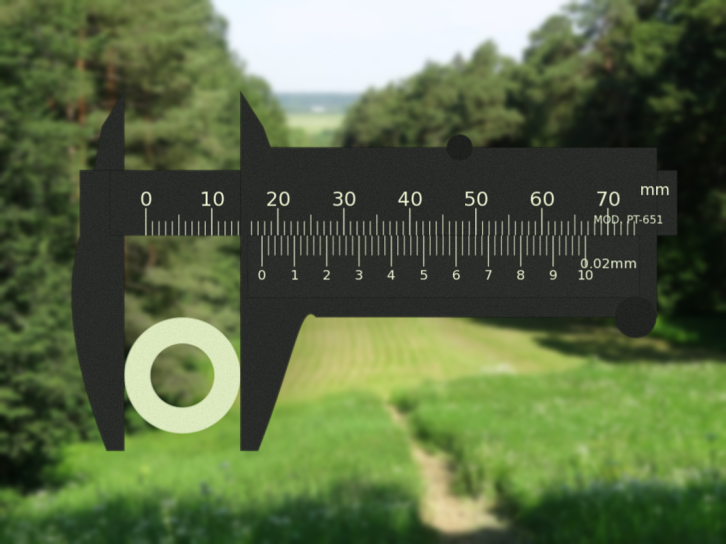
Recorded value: 17.6
